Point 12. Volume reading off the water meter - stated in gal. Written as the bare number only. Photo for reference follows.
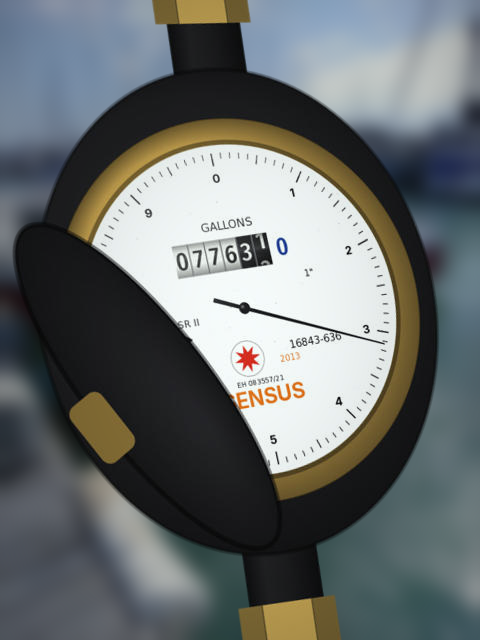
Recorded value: 776313.1
